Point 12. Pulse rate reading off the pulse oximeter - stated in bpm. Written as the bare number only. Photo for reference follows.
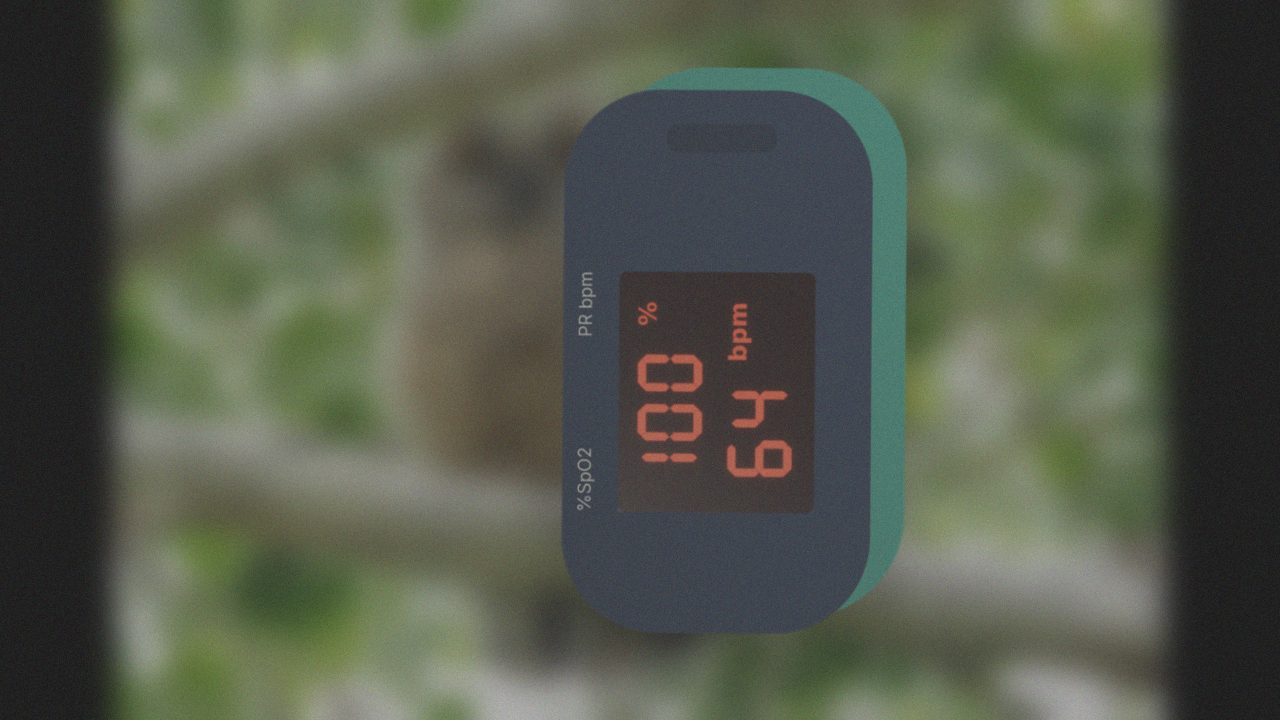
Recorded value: 64
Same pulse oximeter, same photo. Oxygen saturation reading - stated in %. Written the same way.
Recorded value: 100
